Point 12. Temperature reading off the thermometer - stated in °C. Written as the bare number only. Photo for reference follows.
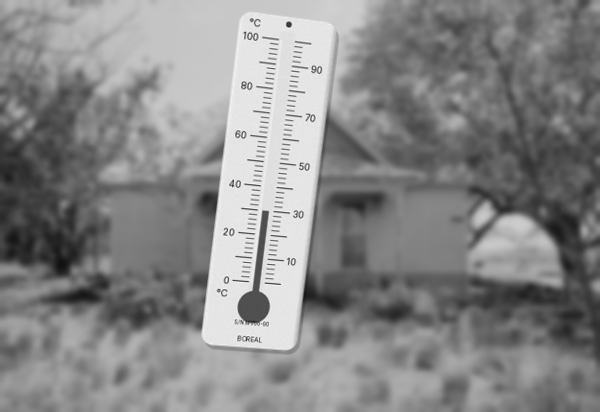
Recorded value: 30
